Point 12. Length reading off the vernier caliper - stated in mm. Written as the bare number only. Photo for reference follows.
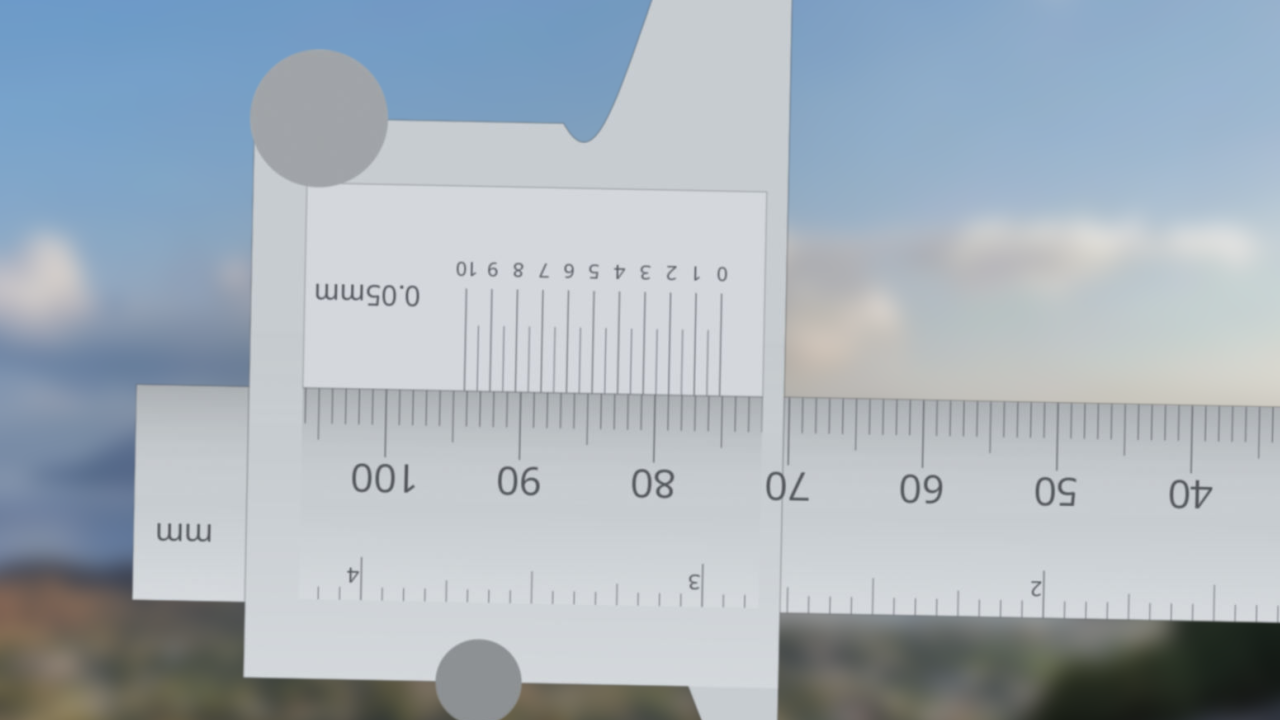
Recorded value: 75.2
